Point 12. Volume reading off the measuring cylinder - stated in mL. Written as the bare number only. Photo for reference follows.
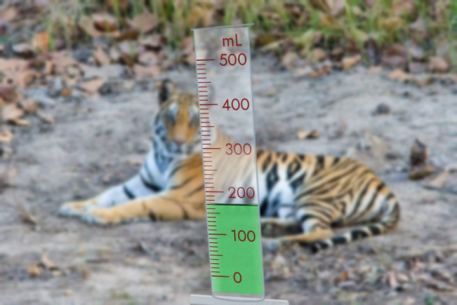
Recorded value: 170
